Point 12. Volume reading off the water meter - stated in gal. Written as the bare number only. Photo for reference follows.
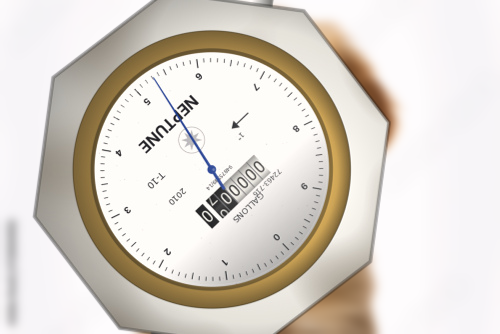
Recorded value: 65.3
